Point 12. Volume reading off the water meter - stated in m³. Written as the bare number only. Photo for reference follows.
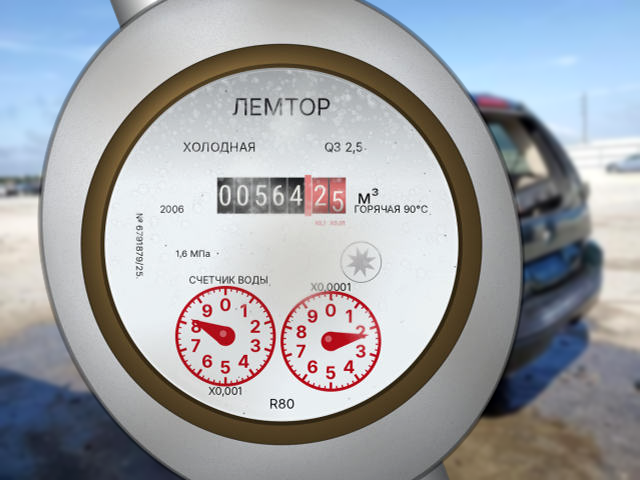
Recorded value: 564.2482
